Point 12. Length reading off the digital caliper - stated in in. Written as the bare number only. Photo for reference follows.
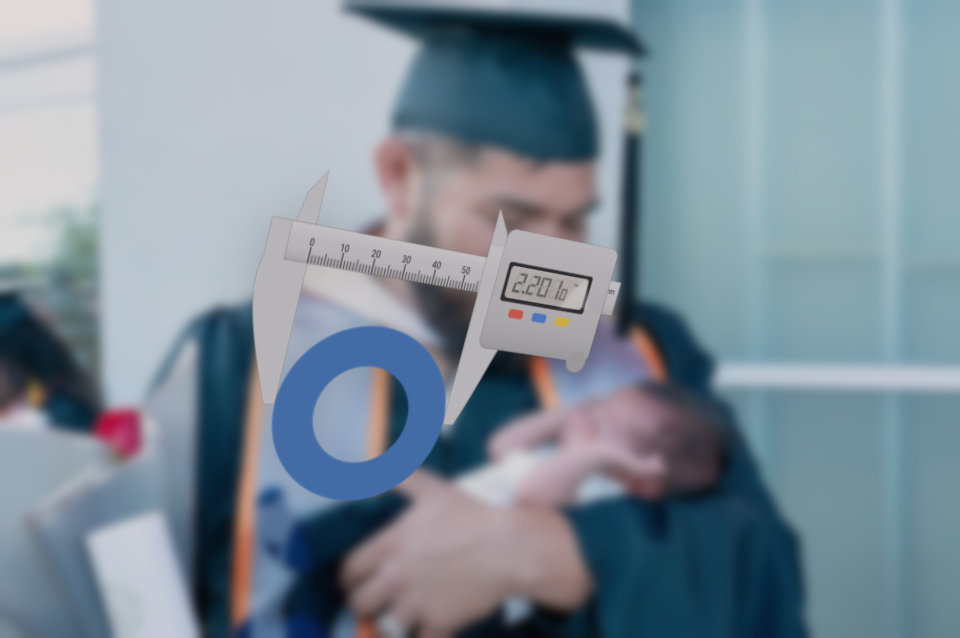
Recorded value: 2.2010
